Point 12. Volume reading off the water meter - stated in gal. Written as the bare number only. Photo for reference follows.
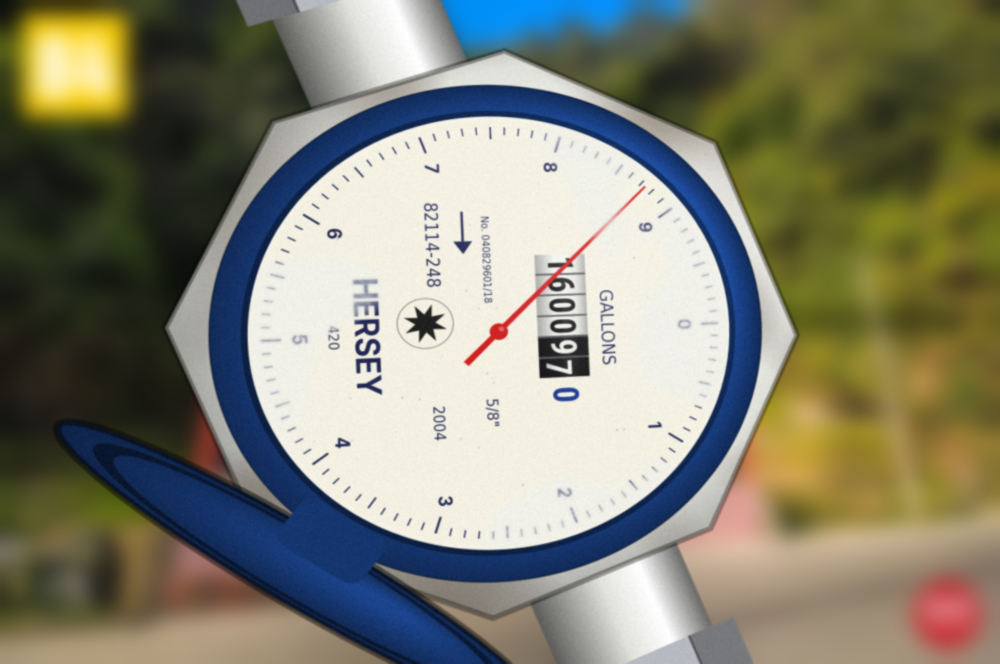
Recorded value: 1600968.7
